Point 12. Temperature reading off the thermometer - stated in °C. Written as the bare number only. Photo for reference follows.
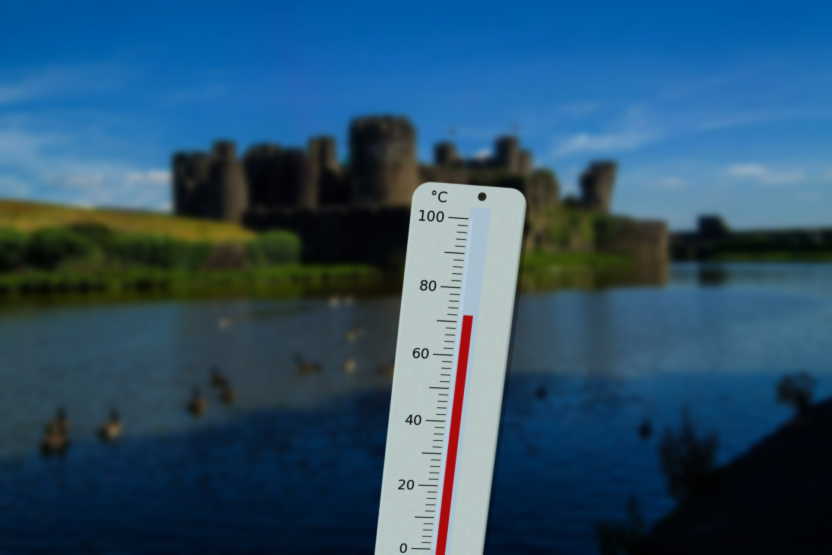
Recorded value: 72
